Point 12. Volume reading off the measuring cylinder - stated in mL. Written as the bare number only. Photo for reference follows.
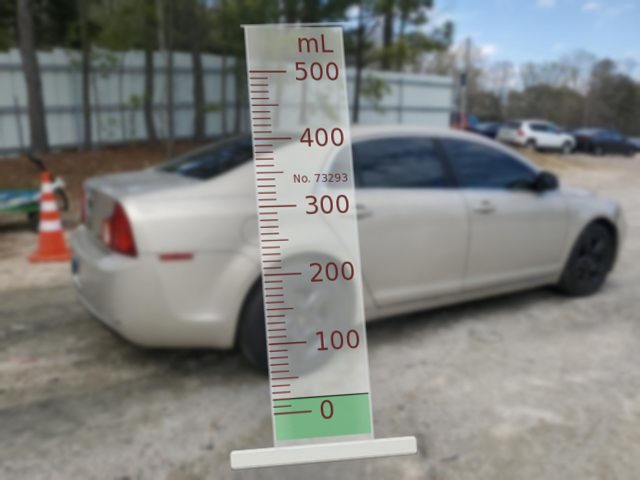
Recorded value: 20
